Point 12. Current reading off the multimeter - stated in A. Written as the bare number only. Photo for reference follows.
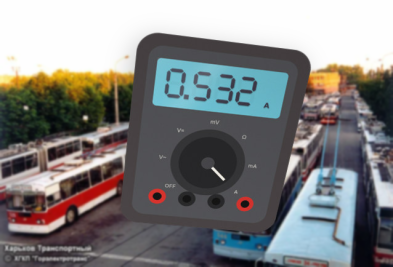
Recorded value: 0.532
